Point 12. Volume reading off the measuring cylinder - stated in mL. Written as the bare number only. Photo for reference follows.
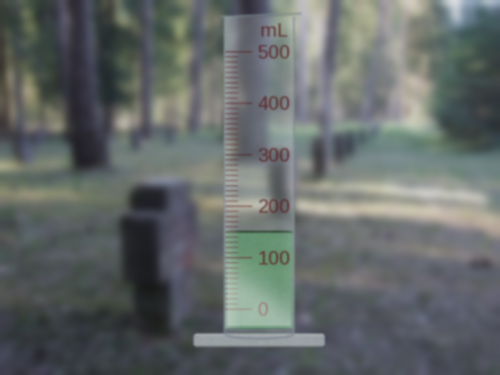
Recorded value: 150
